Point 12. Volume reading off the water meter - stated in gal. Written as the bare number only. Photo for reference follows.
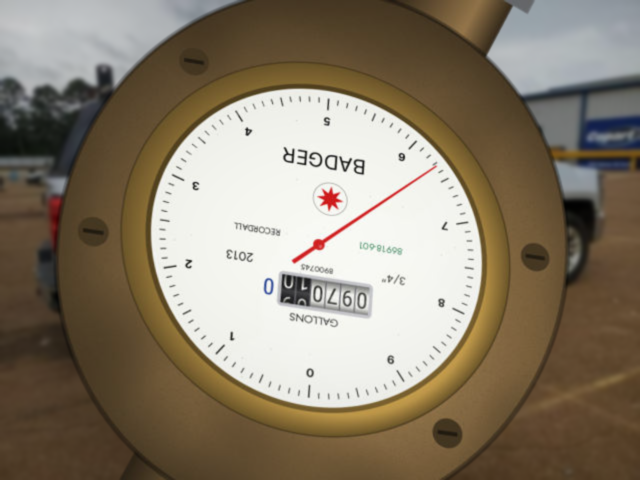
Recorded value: 970096.3
